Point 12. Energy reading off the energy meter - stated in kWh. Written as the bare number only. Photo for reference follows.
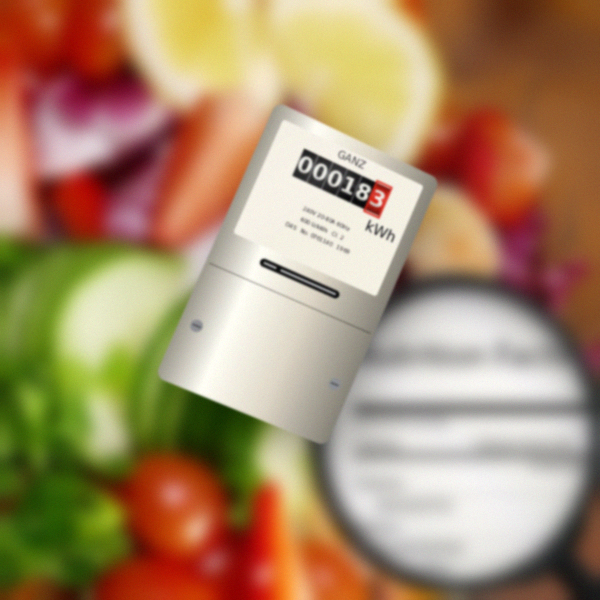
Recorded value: 18.3
